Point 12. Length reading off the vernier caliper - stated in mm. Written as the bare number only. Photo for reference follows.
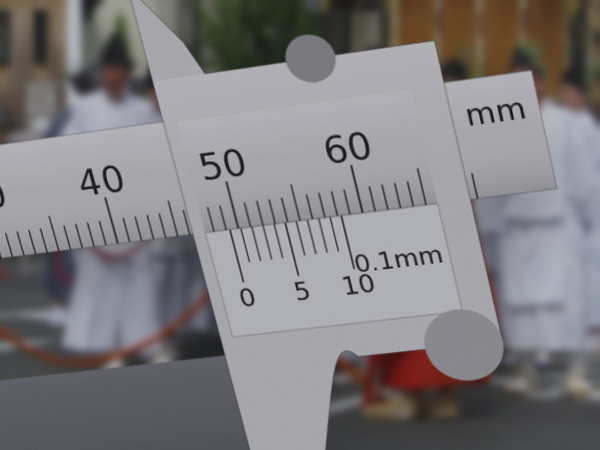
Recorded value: 49.3
